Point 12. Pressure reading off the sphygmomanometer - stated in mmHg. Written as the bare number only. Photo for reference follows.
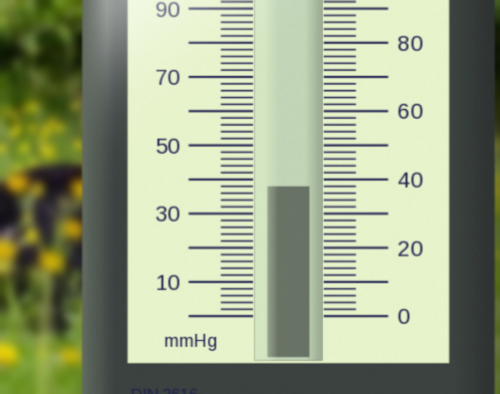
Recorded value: 38
